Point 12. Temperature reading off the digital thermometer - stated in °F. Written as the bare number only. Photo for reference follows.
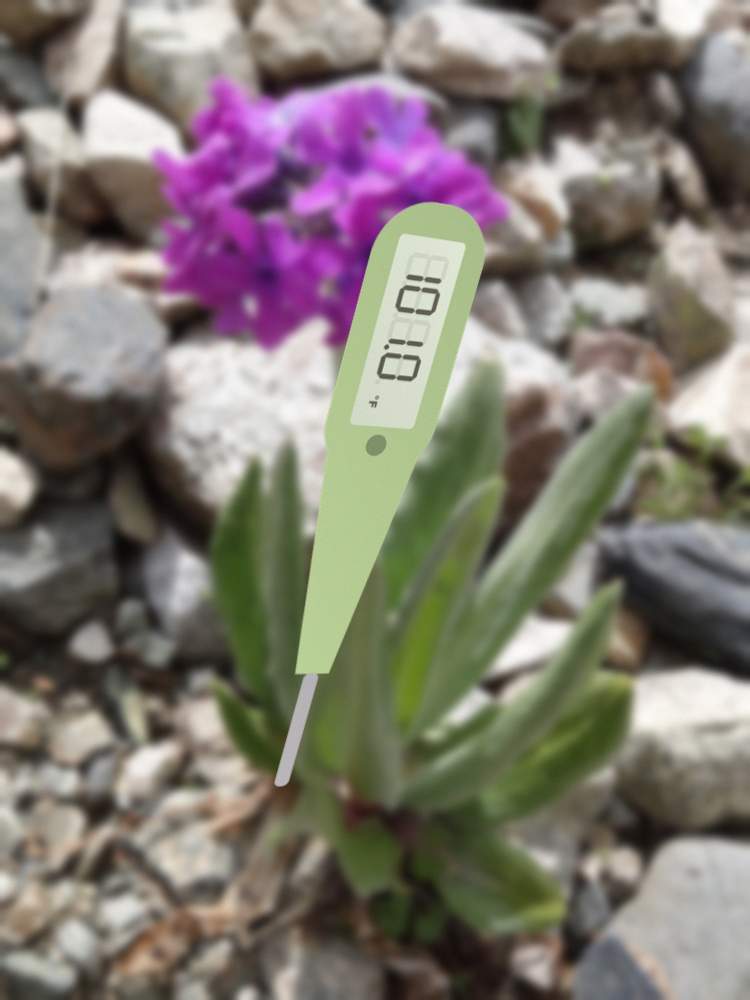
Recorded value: 101.0
